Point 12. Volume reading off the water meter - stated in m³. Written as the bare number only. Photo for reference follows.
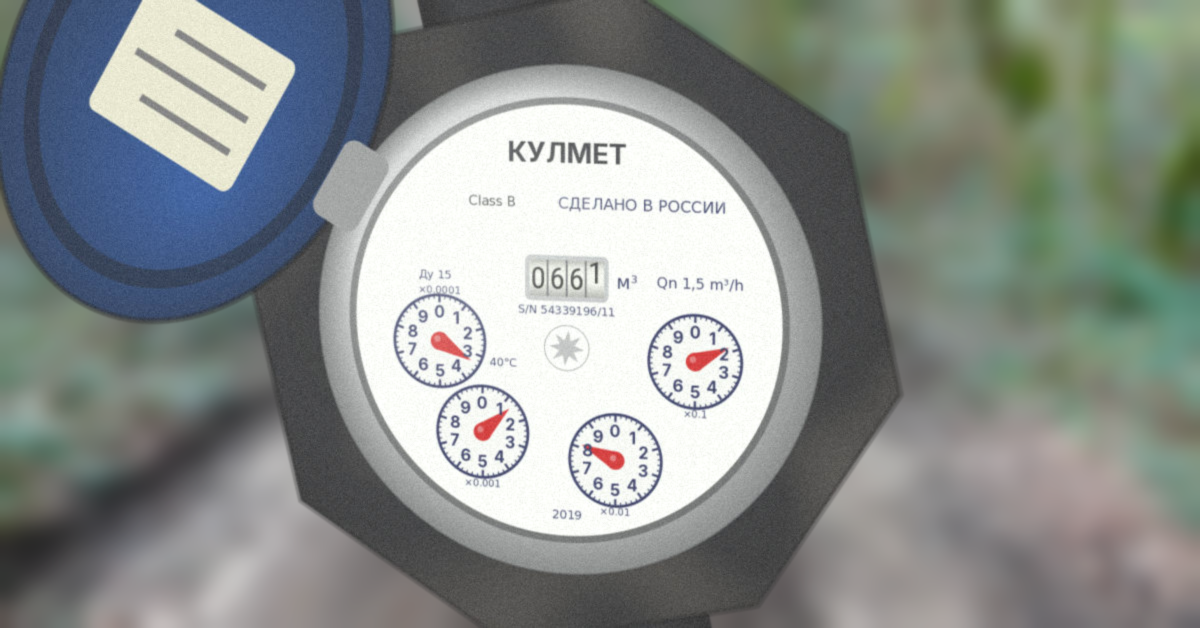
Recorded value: 661.1813
